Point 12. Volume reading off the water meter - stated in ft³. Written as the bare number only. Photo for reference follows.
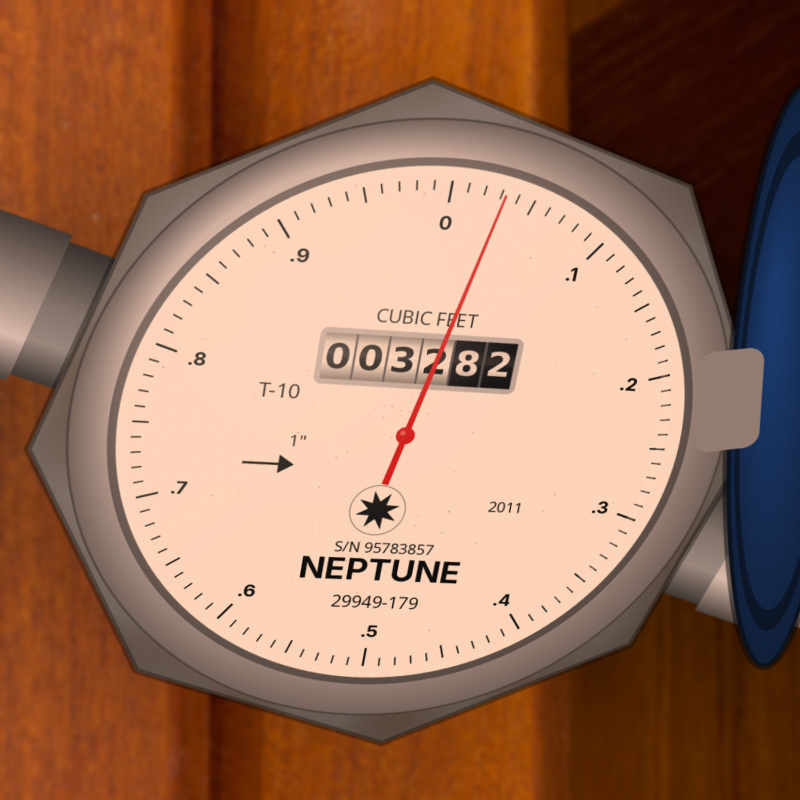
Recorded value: 3282.03
